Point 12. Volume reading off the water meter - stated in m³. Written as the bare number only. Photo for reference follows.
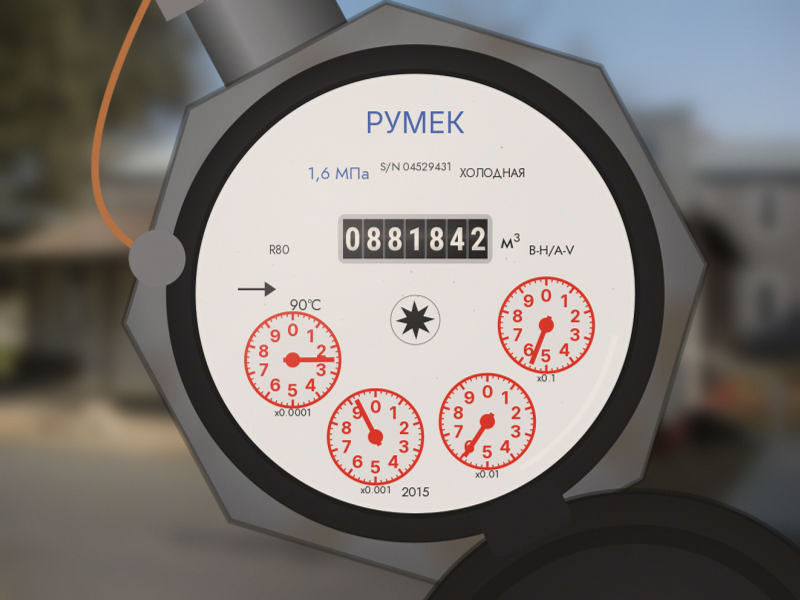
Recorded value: 881842.5592
